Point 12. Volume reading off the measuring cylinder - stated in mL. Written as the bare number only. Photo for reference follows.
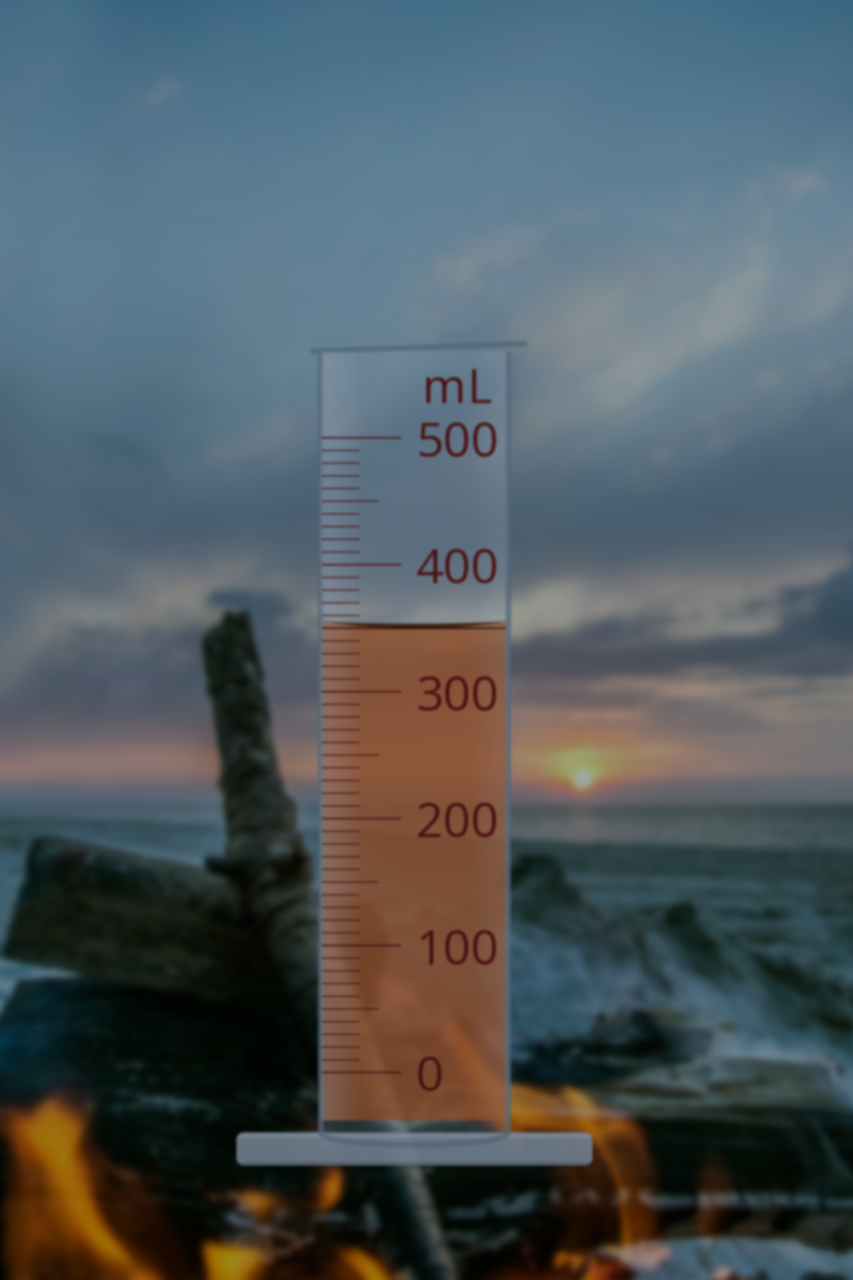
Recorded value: 350
